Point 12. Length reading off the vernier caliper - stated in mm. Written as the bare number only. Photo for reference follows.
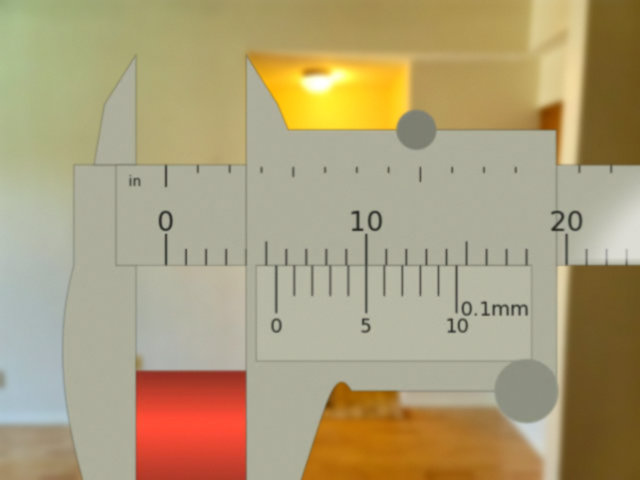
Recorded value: 5.5
